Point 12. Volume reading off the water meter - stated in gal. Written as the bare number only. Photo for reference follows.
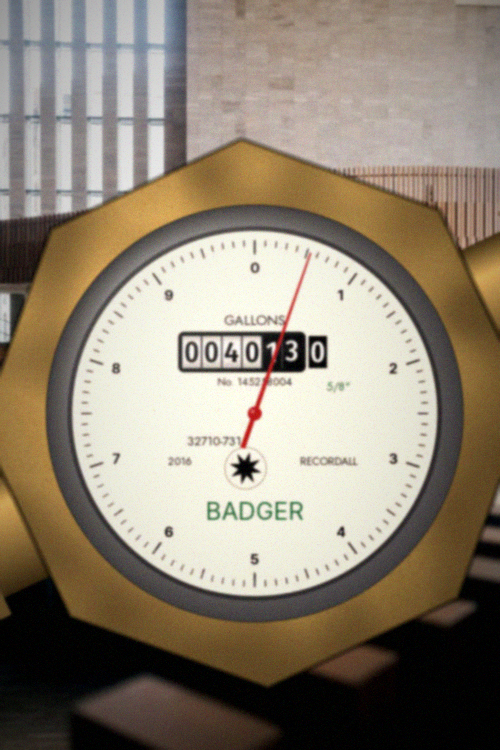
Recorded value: 40130.5
